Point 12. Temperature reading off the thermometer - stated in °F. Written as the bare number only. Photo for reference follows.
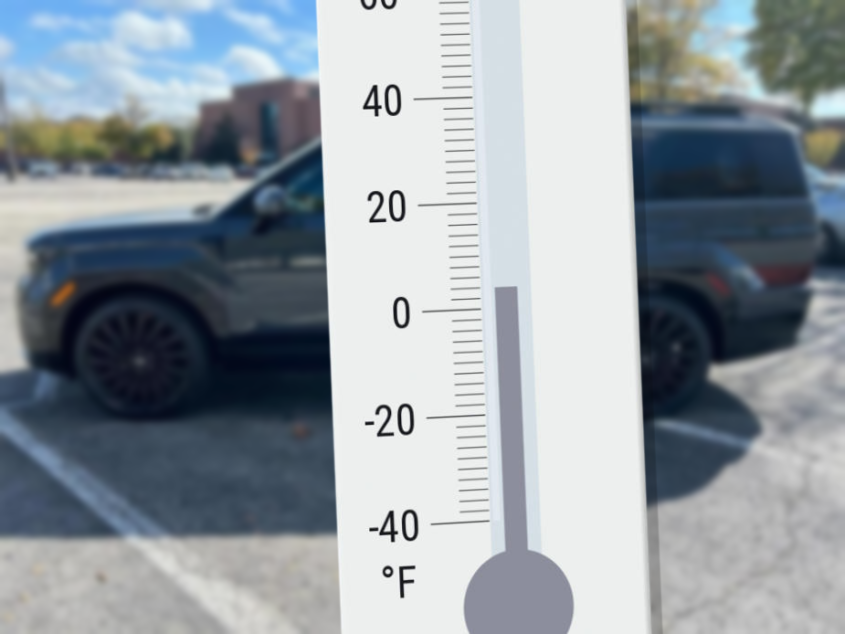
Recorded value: 4
